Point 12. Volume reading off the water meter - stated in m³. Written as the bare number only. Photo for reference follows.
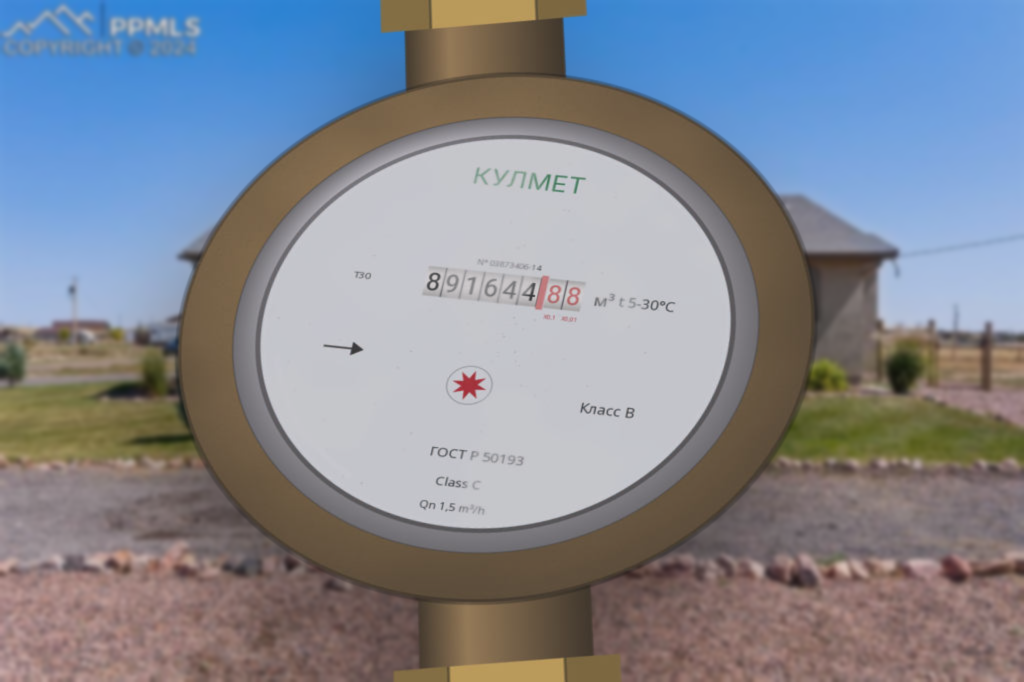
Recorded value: 891644.88
